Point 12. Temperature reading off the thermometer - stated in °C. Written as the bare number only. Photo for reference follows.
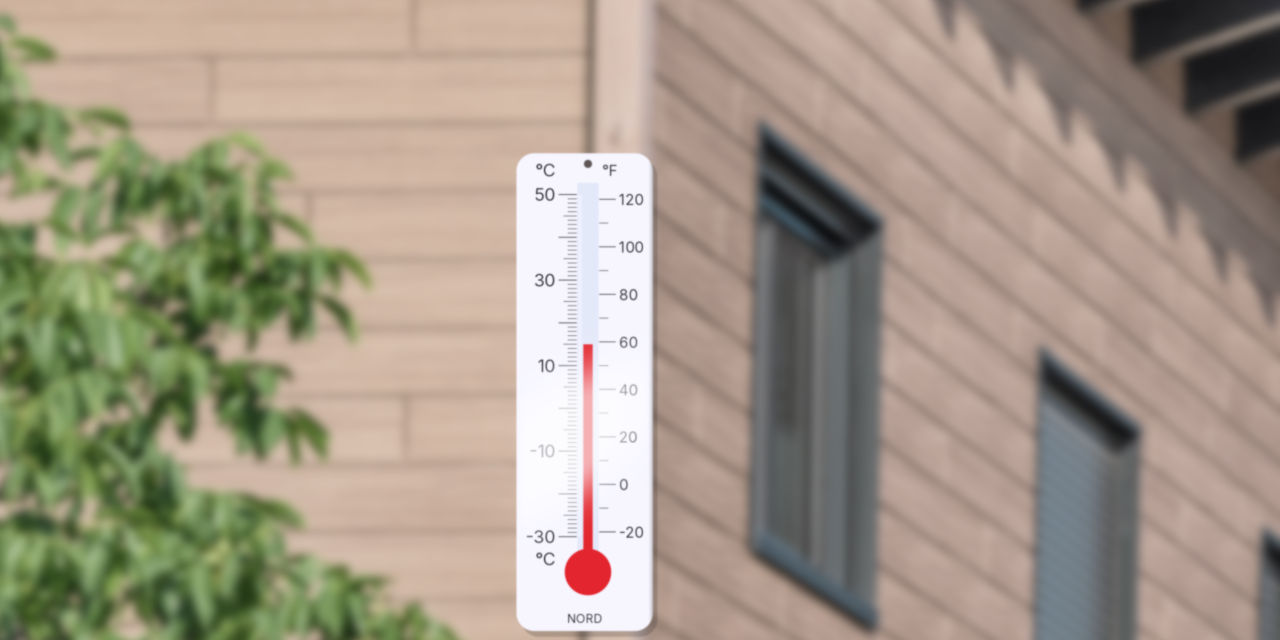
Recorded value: 15
